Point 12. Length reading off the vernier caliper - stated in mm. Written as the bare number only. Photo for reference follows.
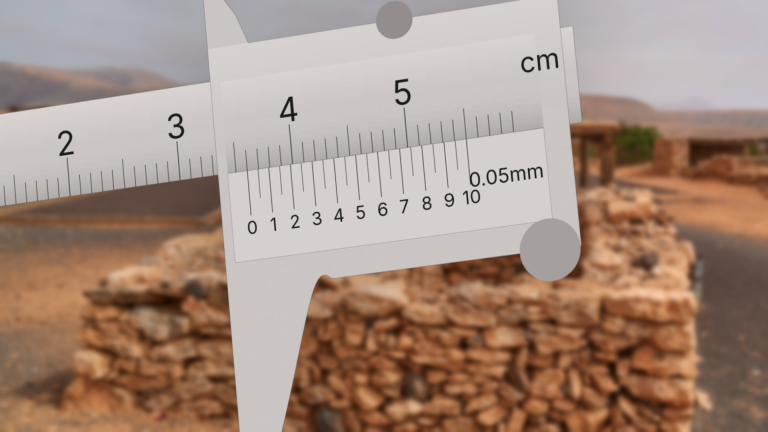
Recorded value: 36.0
